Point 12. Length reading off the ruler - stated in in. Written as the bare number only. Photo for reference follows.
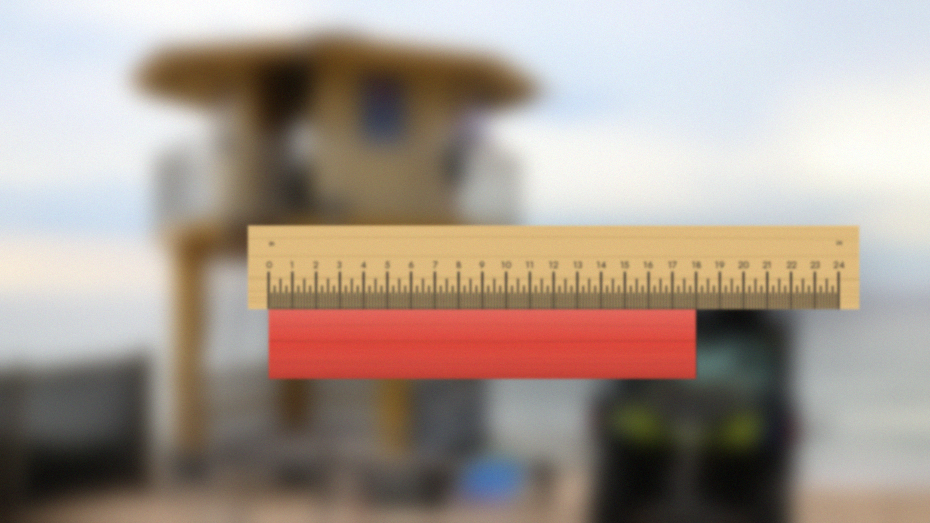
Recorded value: 18
